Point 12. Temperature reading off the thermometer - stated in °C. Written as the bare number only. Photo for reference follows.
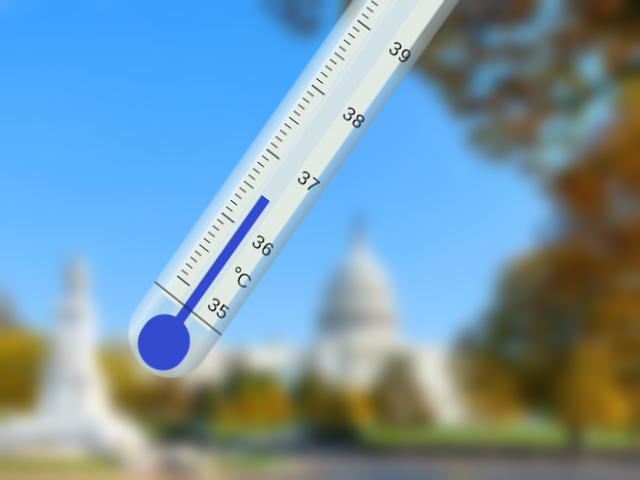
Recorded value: 36.5
